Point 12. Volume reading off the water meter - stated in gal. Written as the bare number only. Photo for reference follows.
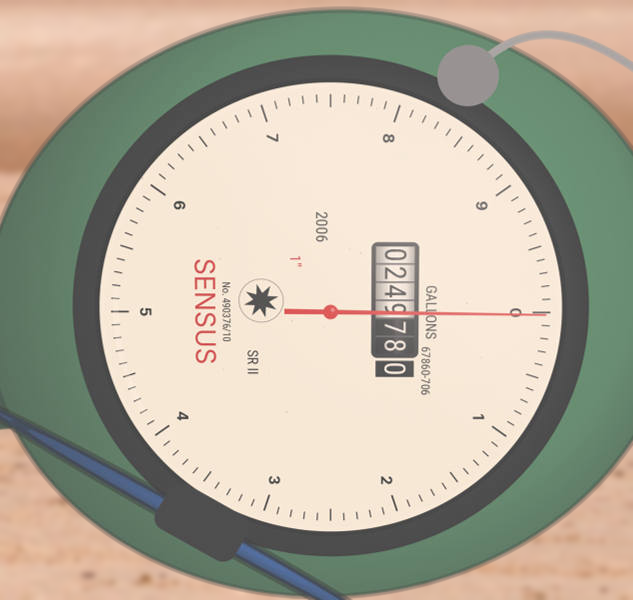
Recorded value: 249780.0
